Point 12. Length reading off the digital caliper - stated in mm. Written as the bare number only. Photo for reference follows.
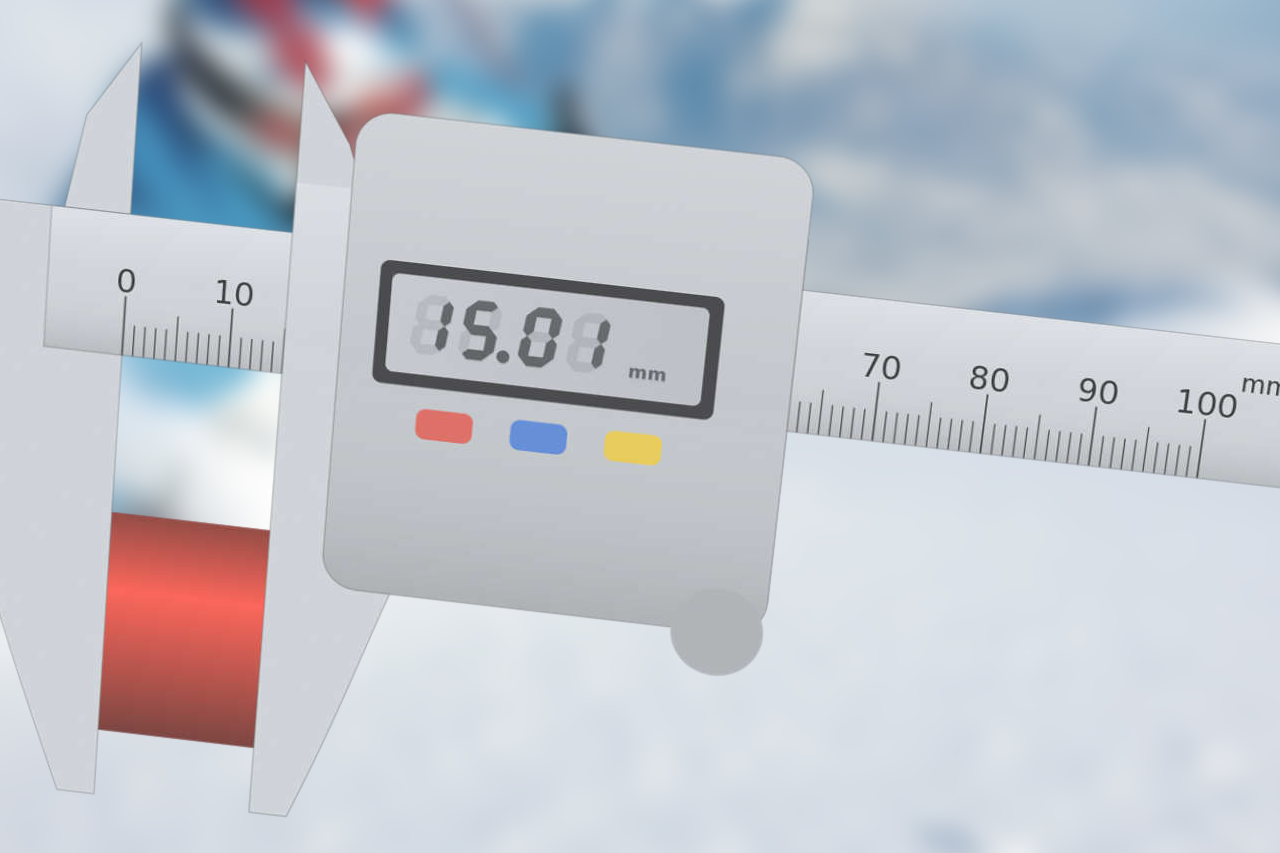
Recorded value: 15.01
